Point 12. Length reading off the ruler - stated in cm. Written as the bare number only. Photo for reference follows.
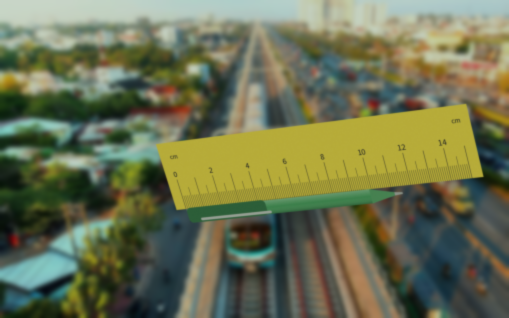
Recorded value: 11.5
